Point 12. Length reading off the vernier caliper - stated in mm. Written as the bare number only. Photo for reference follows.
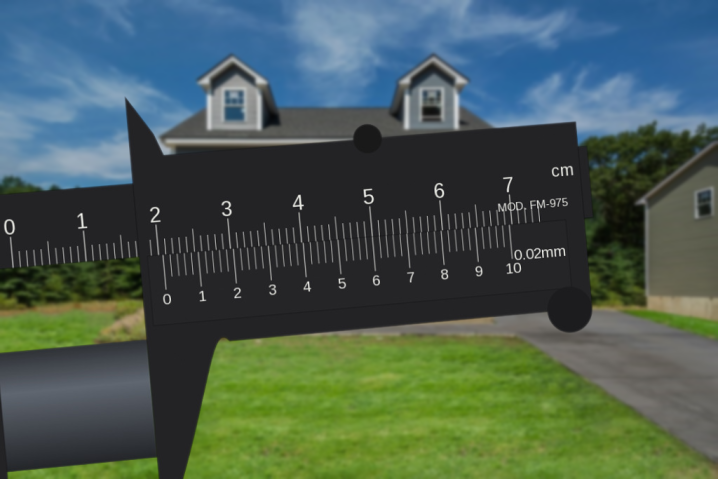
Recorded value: 20.6
